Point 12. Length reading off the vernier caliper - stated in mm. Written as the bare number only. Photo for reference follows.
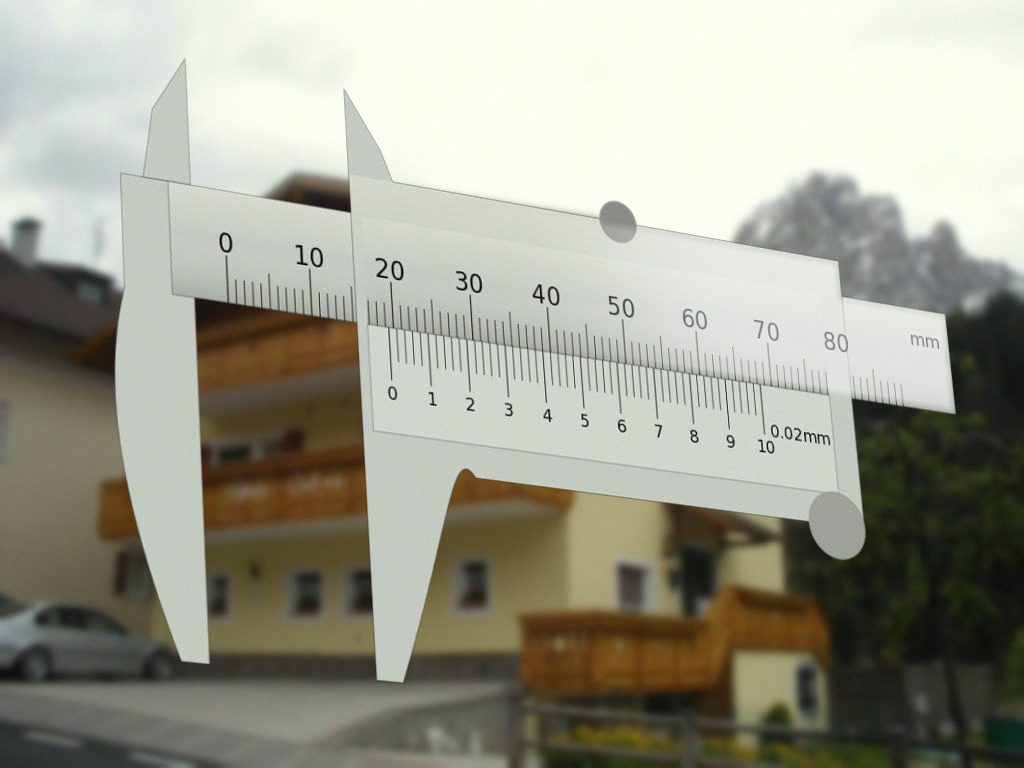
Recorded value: 19.4
